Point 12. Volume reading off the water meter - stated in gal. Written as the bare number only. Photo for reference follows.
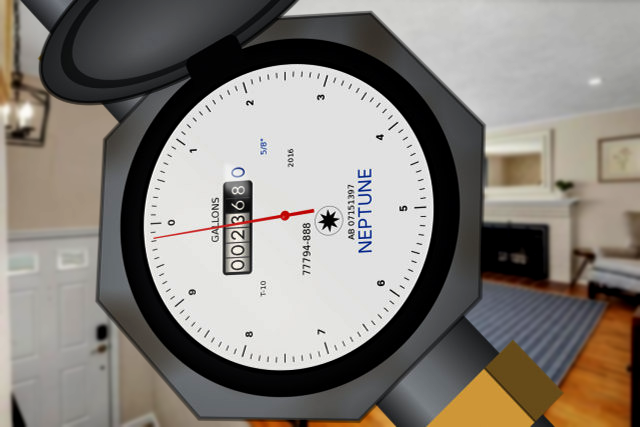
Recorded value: 23679.8
